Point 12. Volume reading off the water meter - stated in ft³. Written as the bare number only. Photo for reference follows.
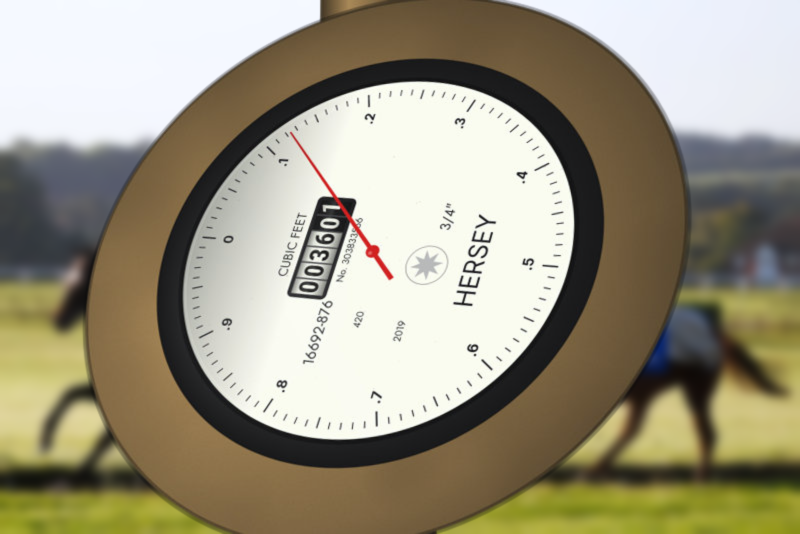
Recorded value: 3601.12
